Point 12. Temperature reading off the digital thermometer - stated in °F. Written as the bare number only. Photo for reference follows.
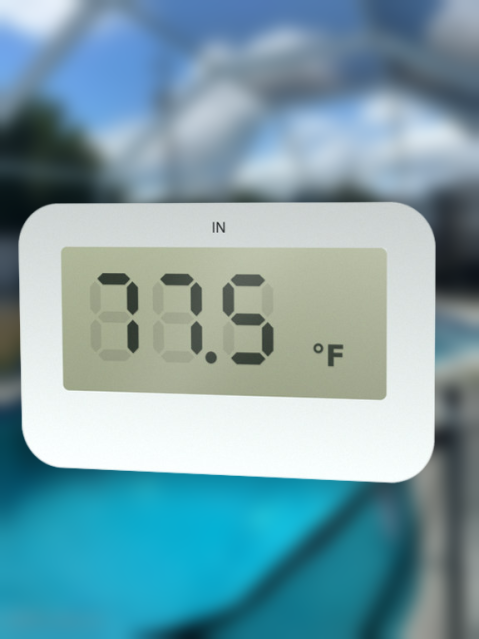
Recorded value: 77.5
